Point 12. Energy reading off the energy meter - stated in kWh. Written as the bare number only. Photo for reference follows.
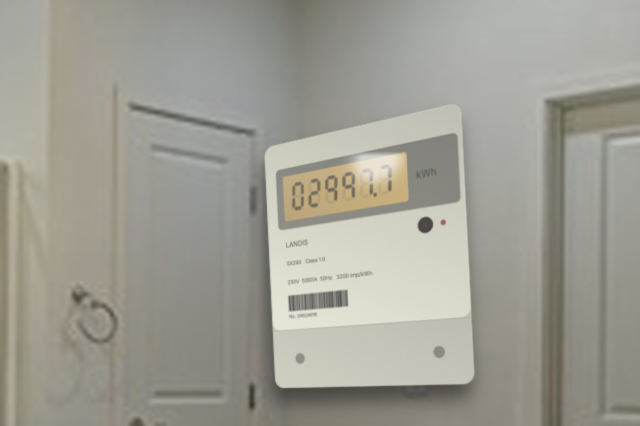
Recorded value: 2997.7
